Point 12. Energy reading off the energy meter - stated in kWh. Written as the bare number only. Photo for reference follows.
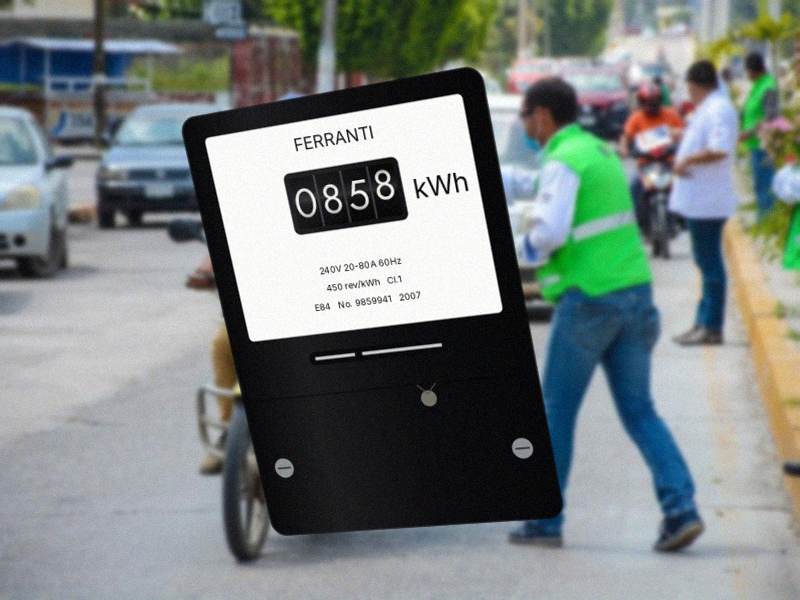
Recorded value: 858
